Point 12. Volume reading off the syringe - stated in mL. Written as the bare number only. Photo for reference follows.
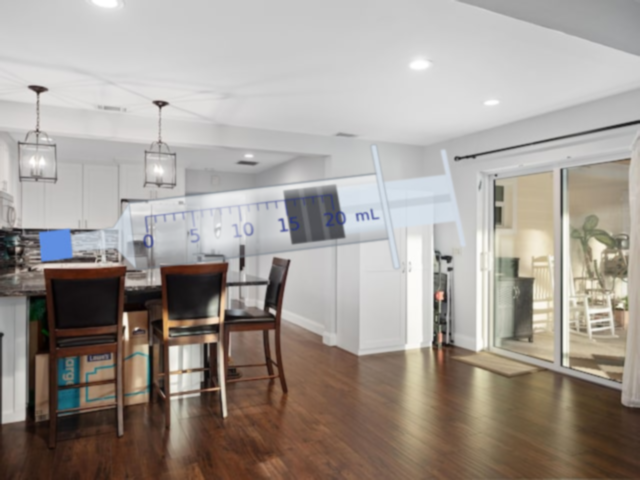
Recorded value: 15
